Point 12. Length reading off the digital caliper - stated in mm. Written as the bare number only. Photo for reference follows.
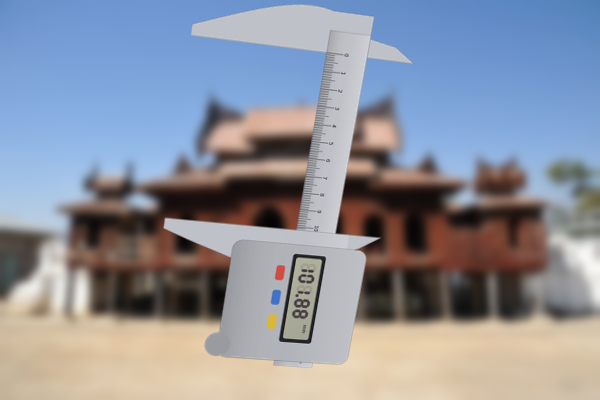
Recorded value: 101.88
